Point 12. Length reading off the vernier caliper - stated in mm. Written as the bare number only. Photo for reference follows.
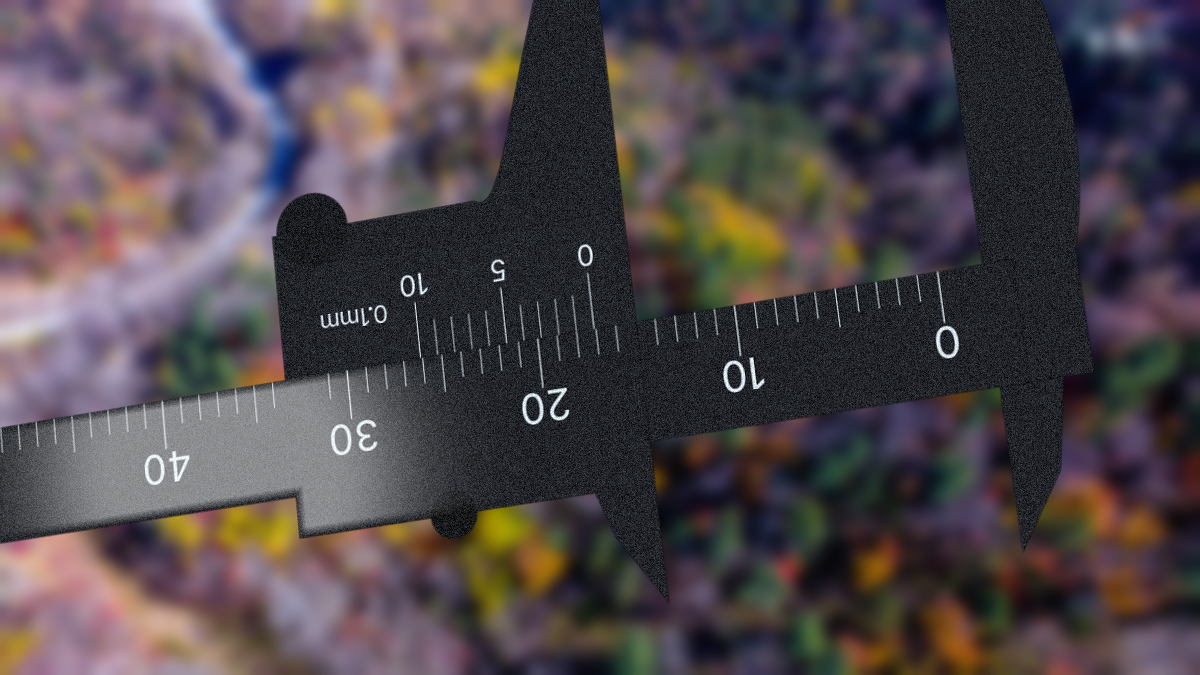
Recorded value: 17.1
